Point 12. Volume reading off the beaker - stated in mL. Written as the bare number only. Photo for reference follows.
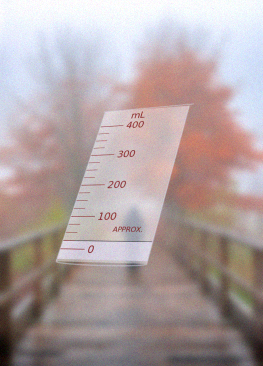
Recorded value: 25
